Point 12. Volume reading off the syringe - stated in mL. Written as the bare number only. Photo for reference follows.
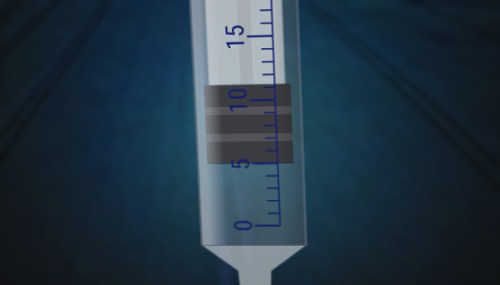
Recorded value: 5
